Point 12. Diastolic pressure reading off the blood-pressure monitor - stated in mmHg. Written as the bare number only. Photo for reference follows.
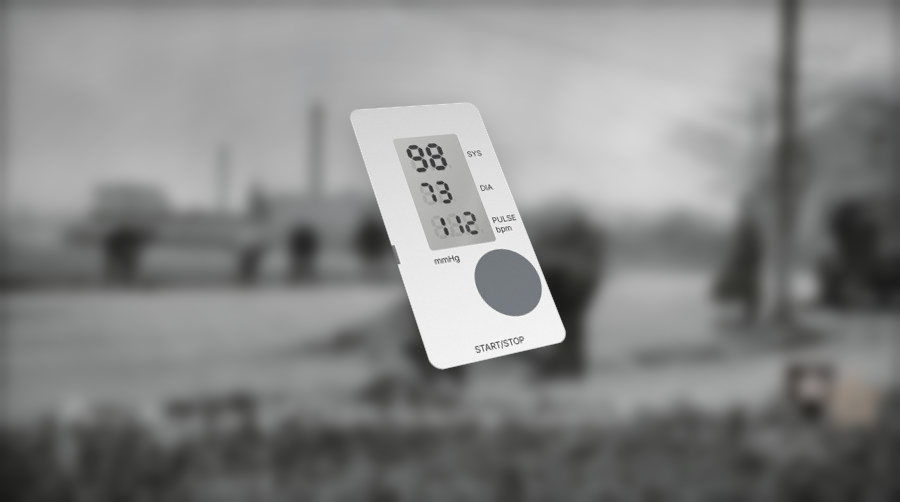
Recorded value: 73
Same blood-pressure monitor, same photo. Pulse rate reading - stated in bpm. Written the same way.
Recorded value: 112
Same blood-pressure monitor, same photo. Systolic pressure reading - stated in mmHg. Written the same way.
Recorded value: 98
